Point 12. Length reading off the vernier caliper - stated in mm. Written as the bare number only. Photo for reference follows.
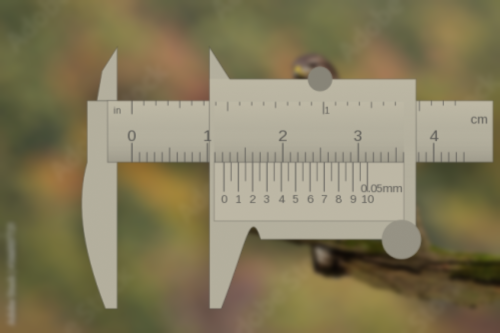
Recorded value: 12.2
